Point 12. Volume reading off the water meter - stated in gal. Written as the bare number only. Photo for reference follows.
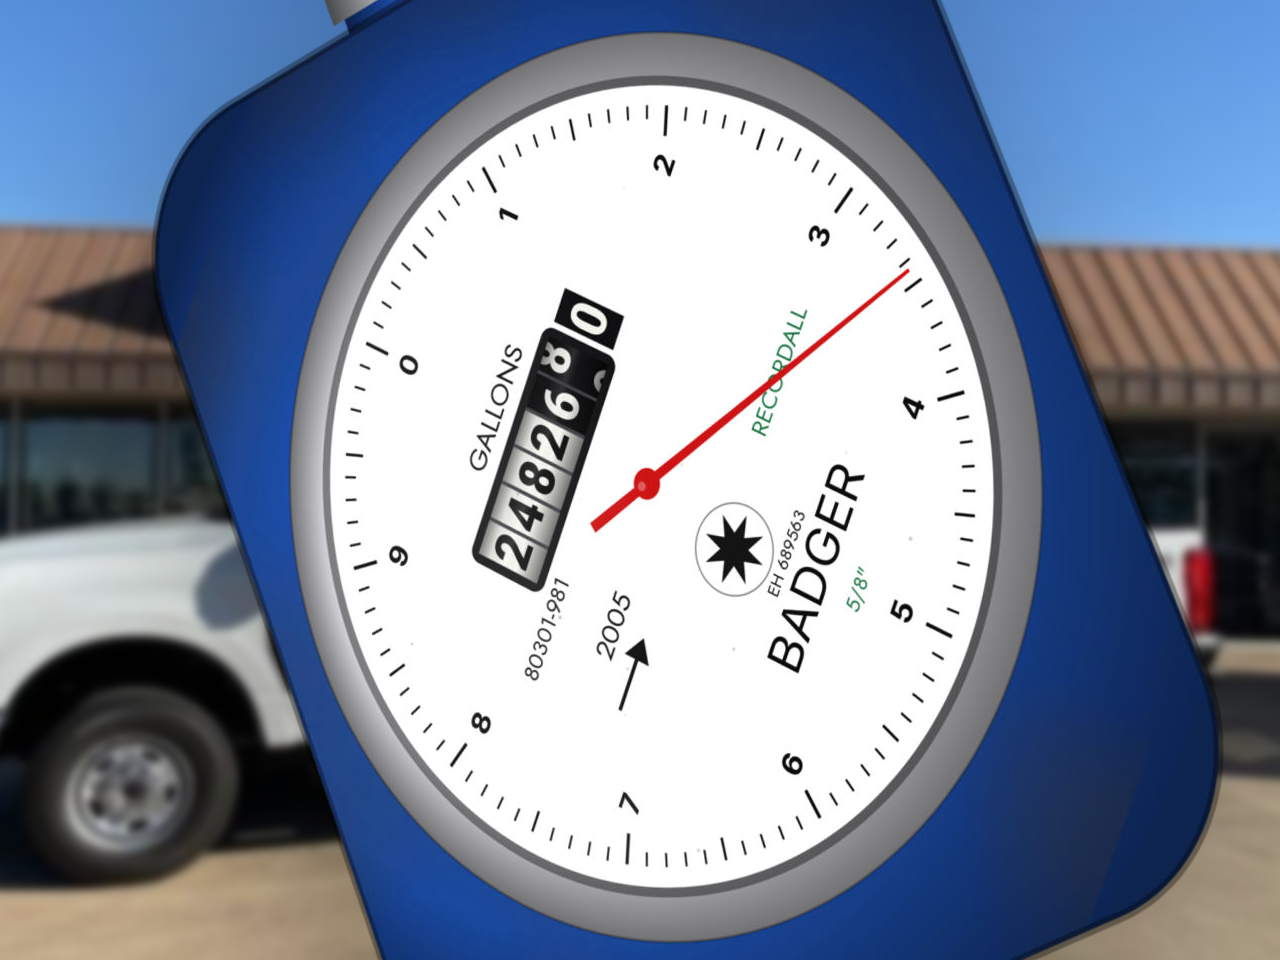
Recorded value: 2482683.4
